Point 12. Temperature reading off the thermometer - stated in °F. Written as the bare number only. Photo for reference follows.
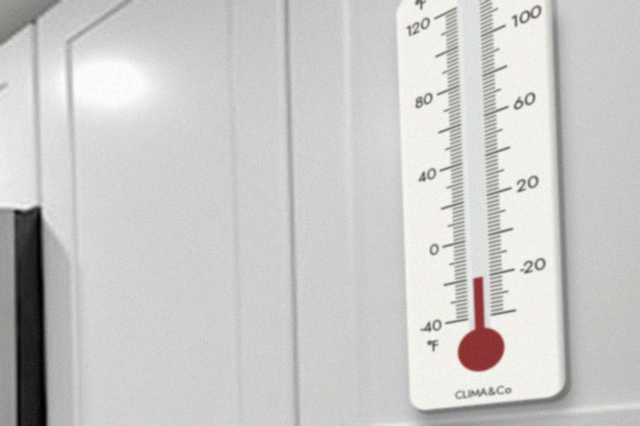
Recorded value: -20
